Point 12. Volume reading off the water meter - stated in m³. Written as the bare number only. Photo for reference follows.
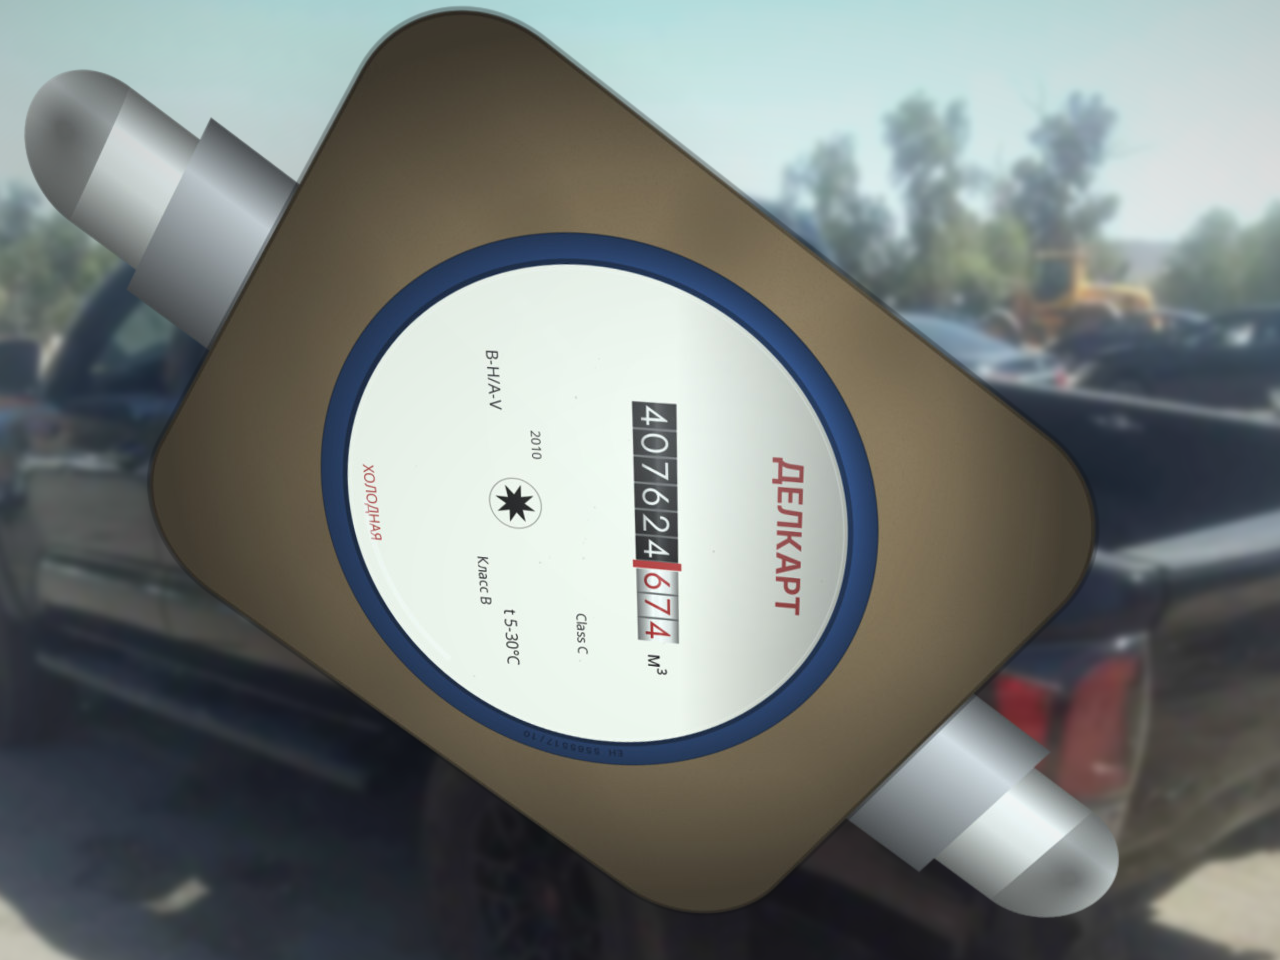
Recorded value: 407624.674
